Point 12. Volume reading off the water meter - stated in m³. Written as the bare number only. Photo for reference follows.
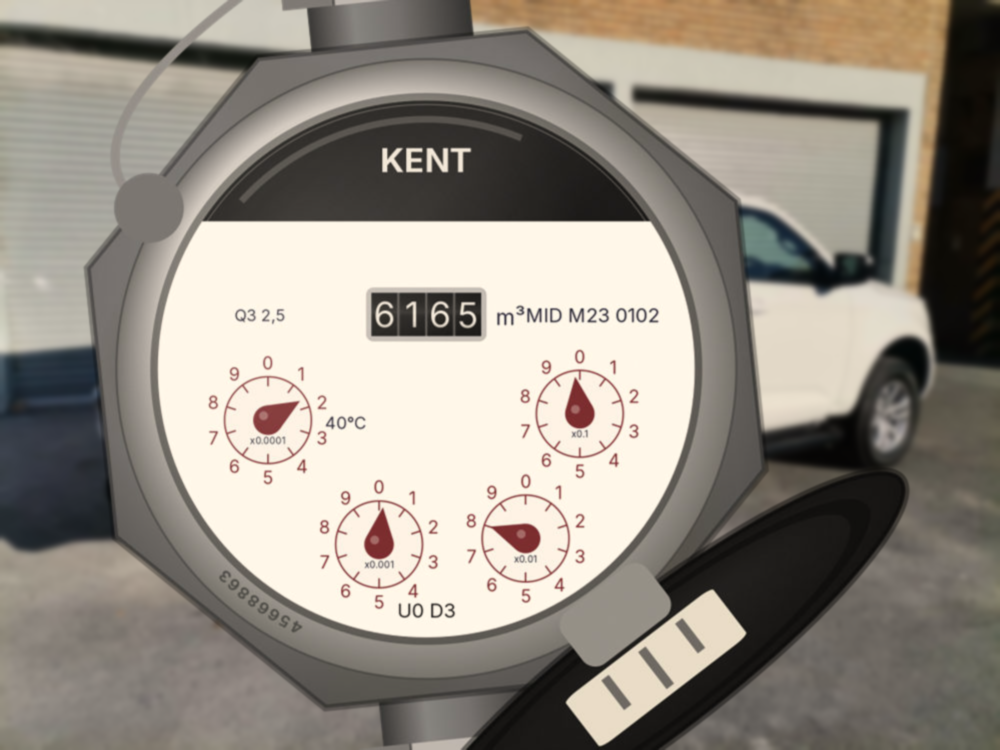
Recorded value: 6164.9801
